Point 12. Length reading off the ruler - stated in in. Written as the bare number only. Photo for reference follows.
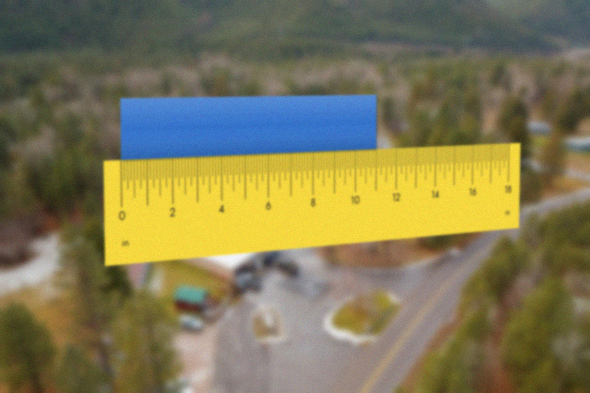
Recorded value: 11
